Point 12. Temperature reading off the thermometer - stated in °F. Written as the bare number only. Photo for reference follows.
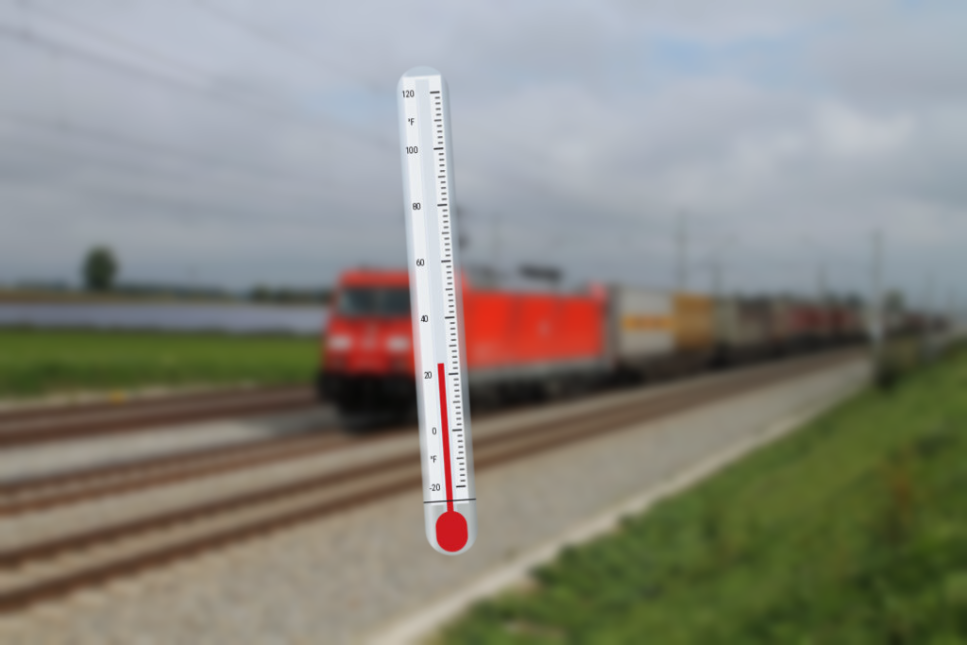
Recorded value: 24
